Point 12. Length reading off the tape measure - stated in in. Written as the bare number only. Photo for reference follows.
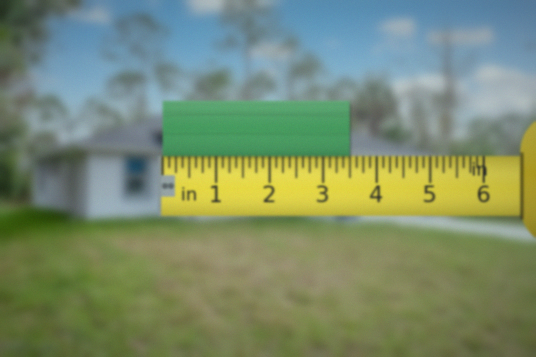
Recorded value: 3.5
